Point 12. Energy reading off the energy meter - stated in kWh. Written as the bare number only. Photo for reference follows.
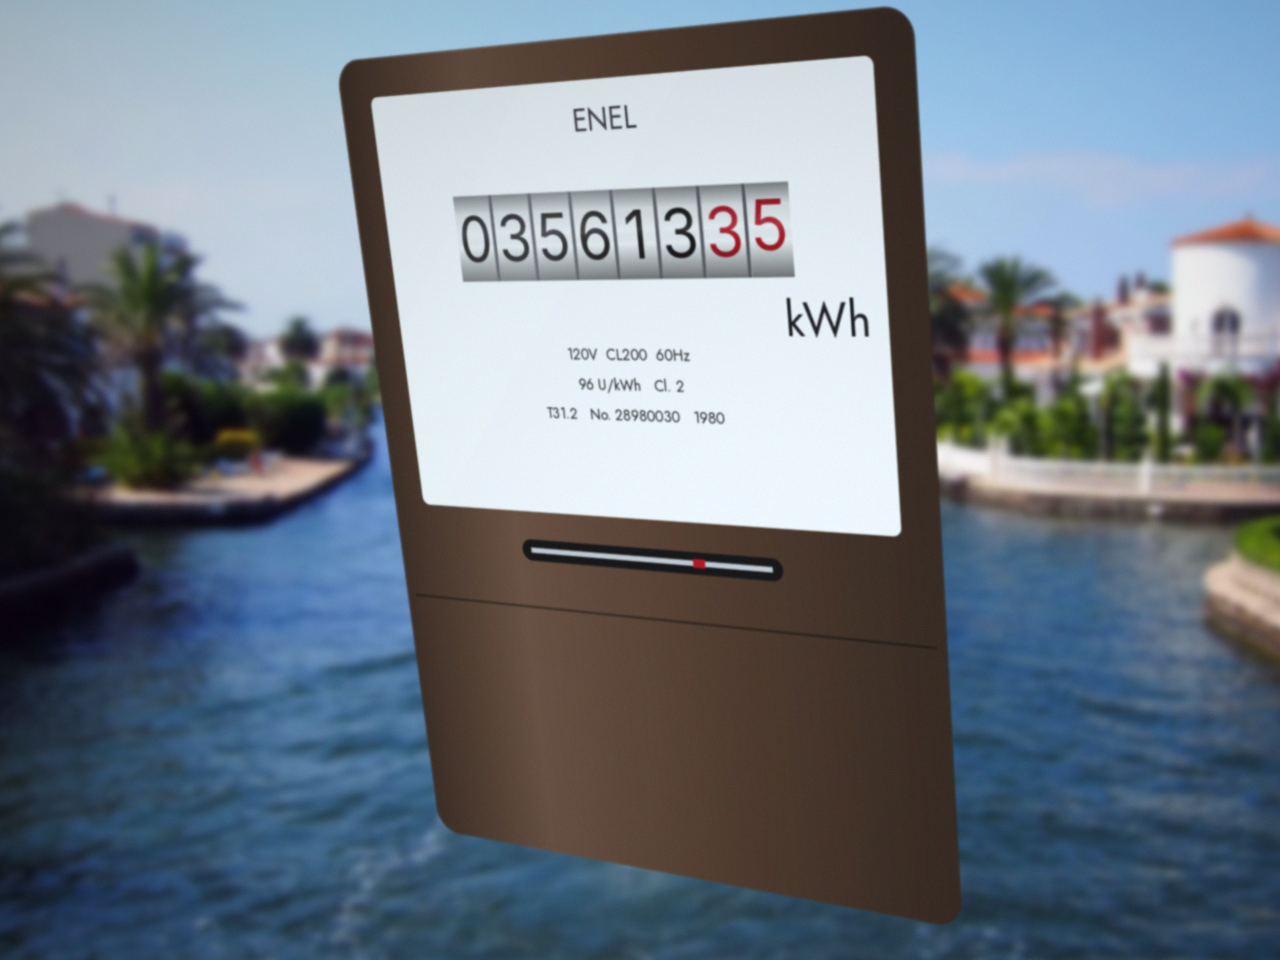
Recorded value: 35613.35
